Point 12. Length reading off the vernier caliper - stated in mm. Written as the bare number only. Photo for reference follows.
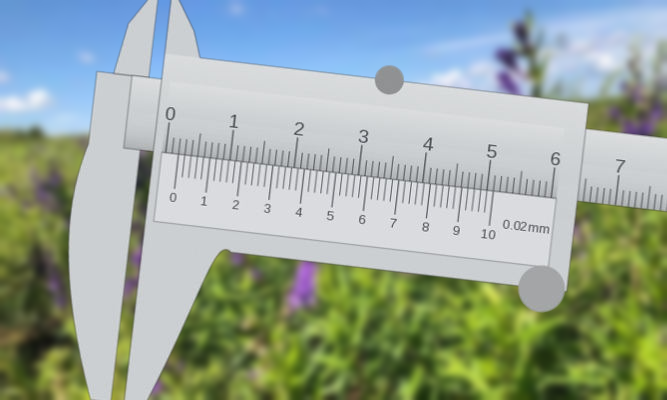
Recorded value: 2.0
